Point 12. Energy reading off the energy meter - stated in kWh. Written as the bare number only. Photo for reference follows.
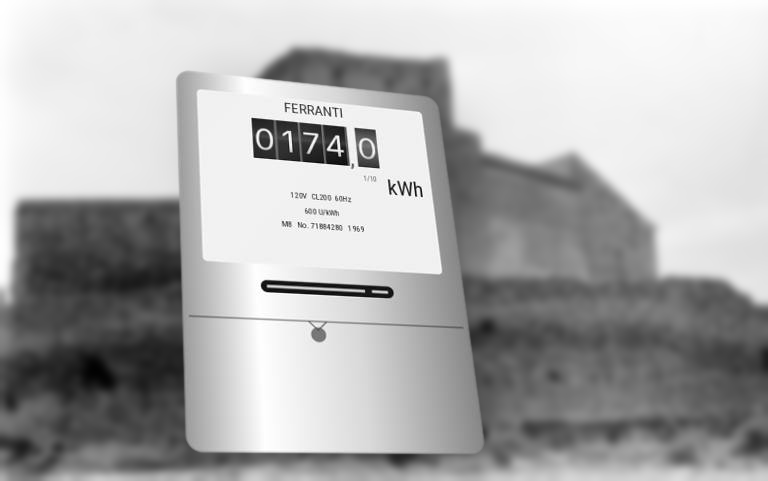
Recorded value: 174.0
